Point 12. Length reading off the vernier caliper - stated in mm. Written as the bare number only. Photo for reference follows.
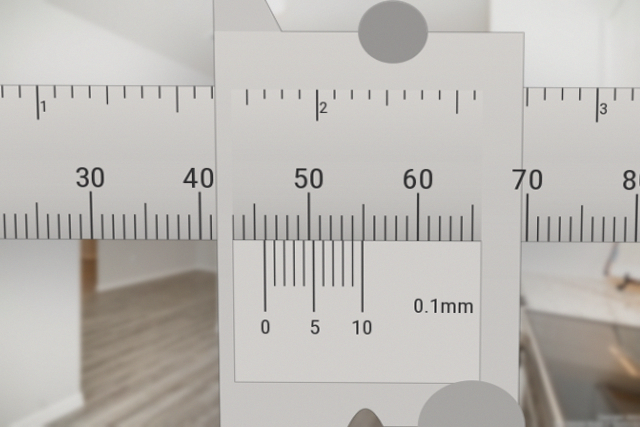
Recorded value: 45.9
